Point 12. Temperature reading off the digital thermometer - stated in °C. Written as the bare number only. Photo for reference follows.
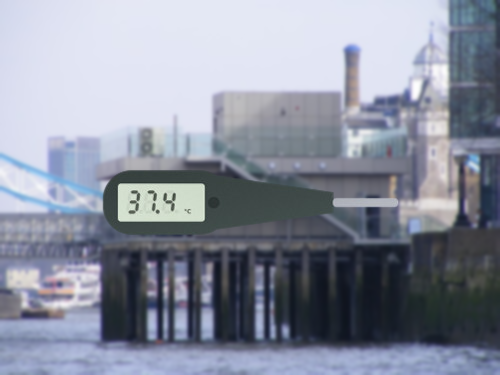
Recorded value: 37.4
